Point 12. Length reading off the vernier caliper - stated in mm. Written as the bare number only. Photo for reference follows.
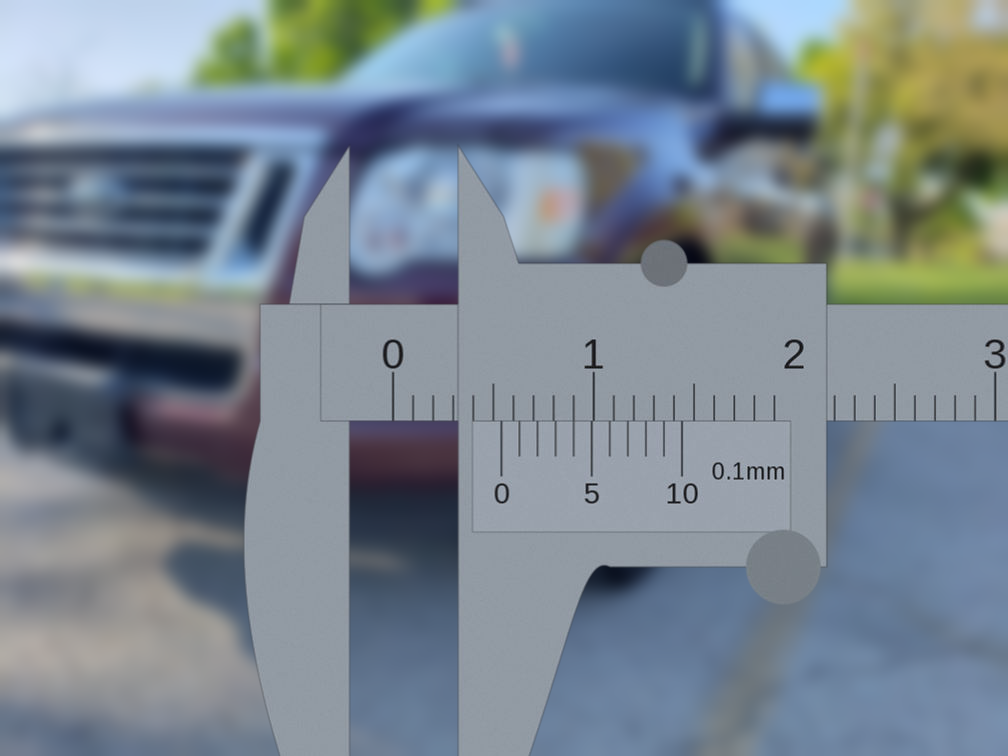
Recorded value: 5.4
